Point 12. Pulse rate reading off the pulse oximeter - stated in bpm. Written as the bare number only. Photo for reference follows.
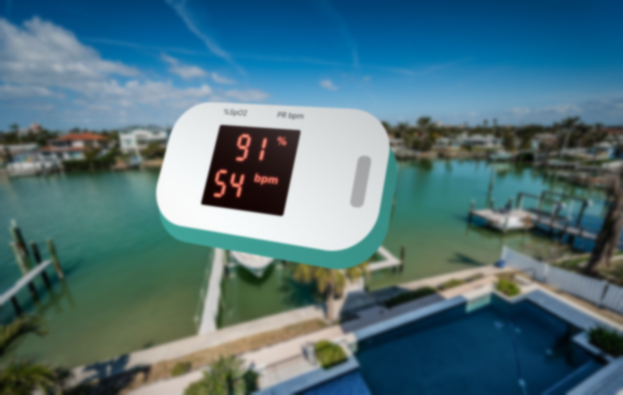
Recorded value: 54
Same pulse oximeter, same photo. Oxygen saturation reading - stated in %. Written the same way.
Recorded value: 91
